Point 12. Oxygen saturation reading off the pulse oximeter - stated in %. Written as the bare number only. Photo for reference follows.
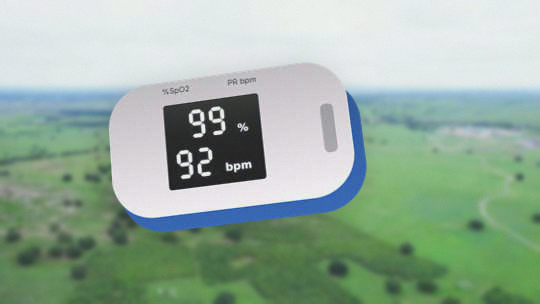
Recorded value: 99
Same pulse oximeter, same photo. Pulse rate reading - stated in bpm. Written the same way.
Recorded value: 92
